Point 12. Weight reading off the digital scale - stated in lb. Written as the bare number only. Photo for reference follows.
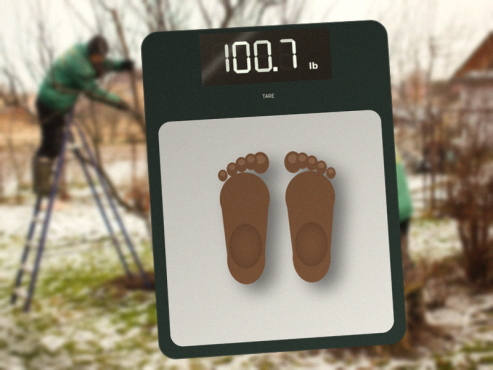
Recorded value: 100.7
